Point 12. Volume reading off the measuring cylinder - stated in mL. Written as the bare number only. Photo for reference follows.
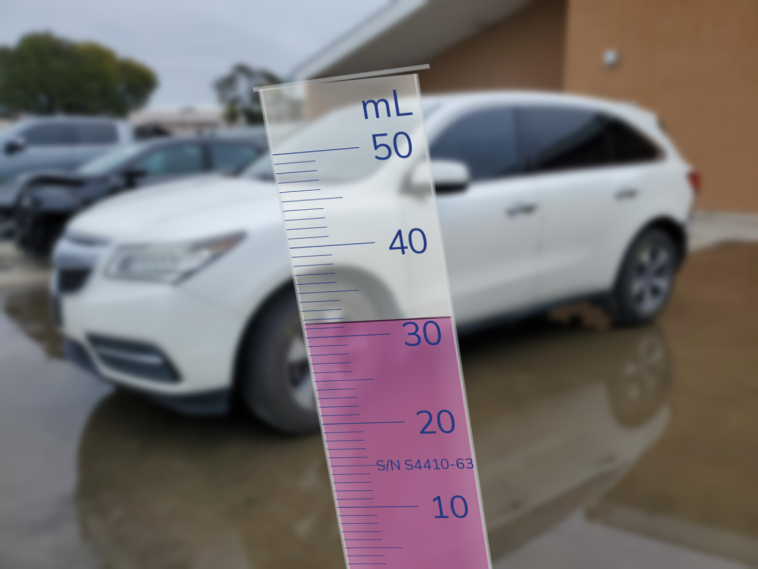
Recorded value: 31.5
